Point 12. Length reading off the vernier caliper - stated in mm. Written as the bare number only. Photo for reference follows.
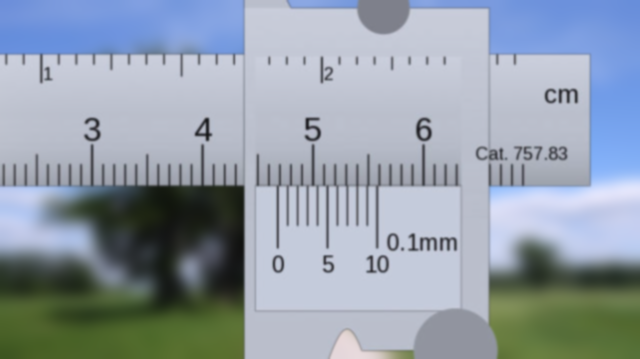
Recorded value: 46.8
